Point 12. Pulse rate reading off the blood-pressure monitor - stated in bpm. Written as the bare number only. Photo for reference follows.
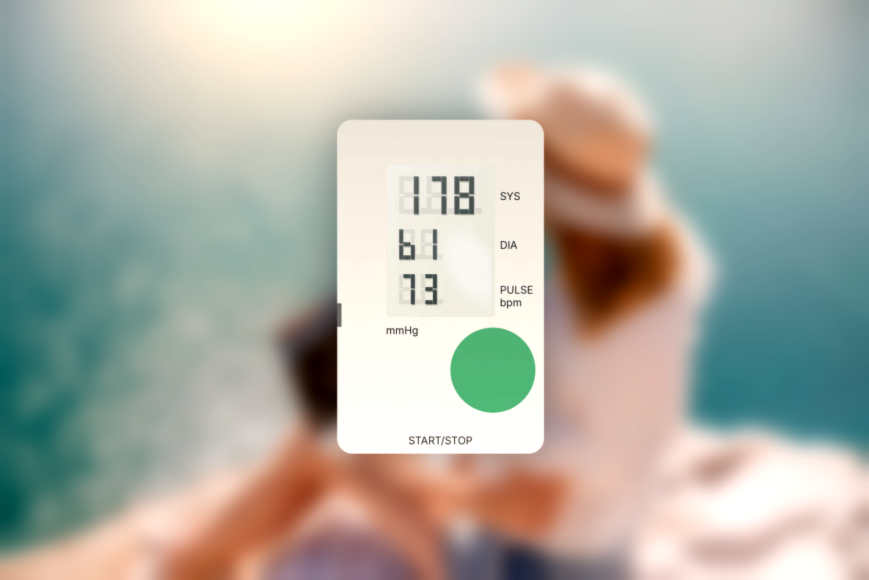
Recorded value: 73
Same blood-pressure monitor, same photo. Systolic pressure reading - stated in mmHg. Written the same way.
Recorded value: 178
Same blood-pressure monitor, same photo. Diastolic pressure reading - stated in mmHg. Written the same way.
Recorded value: 61
